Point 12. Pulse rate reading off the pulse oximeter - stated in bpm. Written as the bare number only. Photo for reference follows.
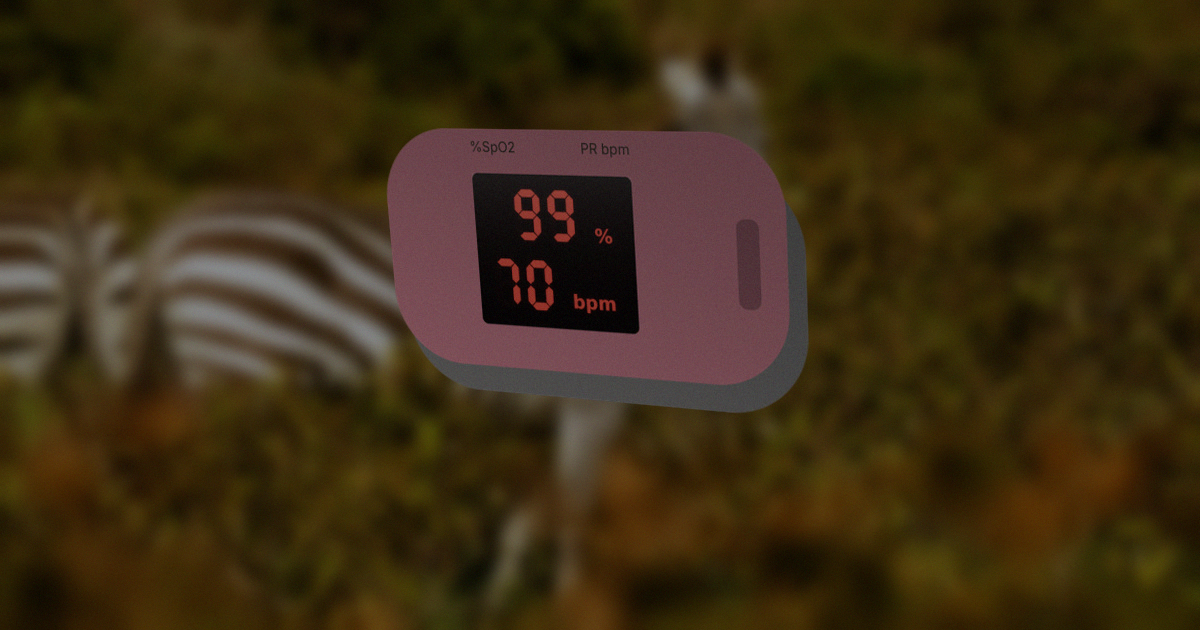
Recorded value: 70
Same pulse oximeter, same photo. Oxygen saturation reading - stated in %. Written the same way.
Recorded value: 99
